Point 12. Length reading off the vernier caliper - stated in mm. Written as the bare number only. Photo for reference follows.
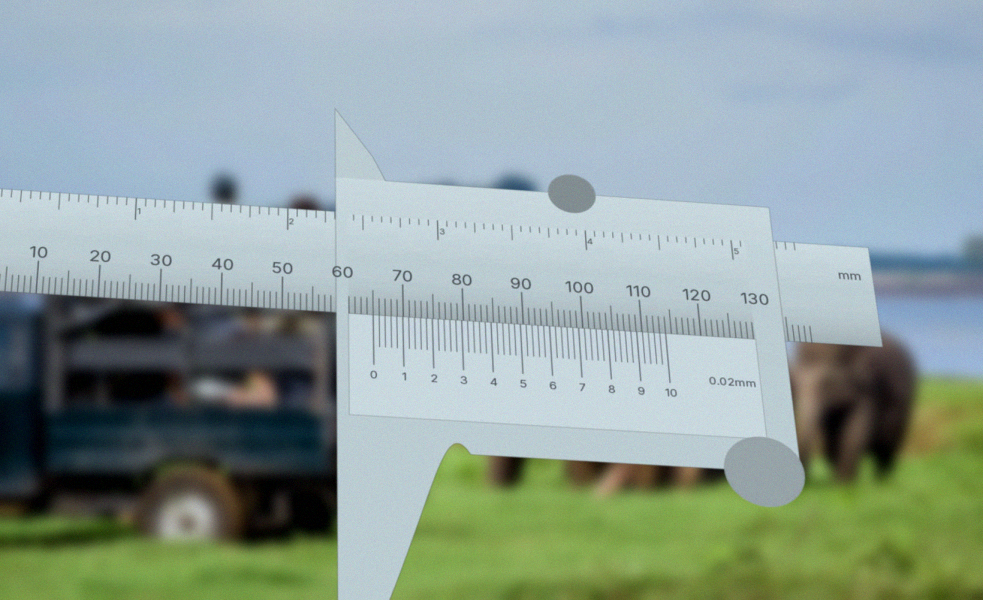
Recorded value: 65.0
